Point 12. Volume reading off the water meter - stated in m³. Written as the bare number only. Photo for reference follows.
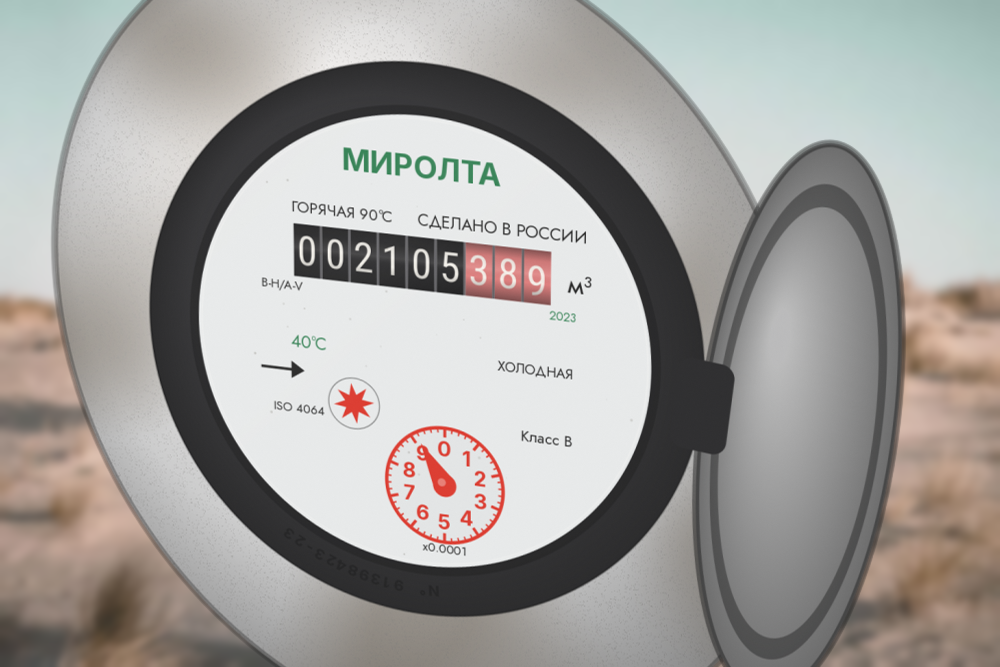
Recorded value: 2105.3889
